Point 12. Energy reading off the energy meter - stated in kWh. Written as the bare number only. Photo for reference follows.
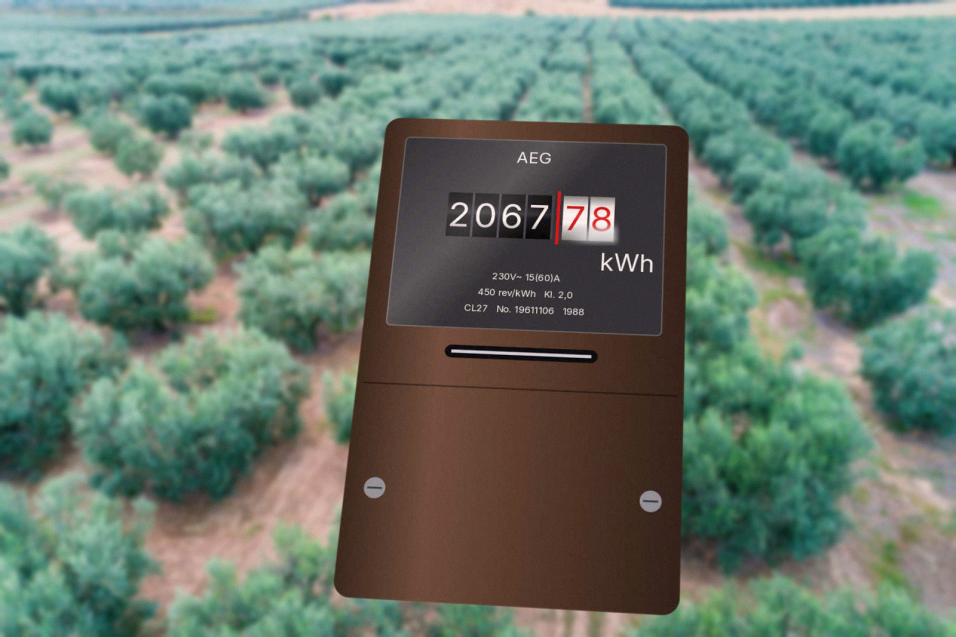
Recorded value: 2067.78
